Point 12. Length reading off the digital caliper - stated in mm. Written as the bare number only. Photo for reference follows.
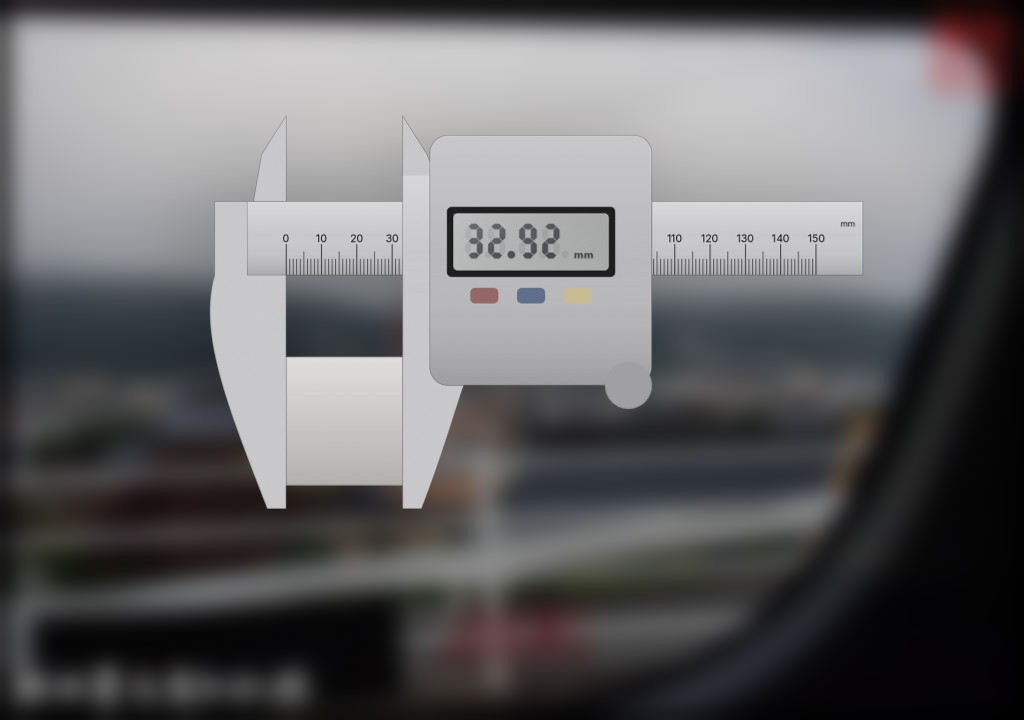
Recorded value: 32.92
